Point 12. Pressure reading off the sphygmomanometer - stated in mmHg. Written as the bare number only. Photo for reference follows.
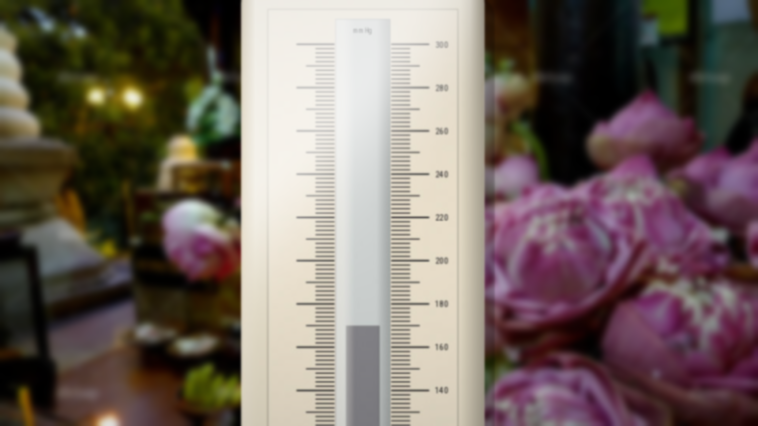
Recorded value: 170
